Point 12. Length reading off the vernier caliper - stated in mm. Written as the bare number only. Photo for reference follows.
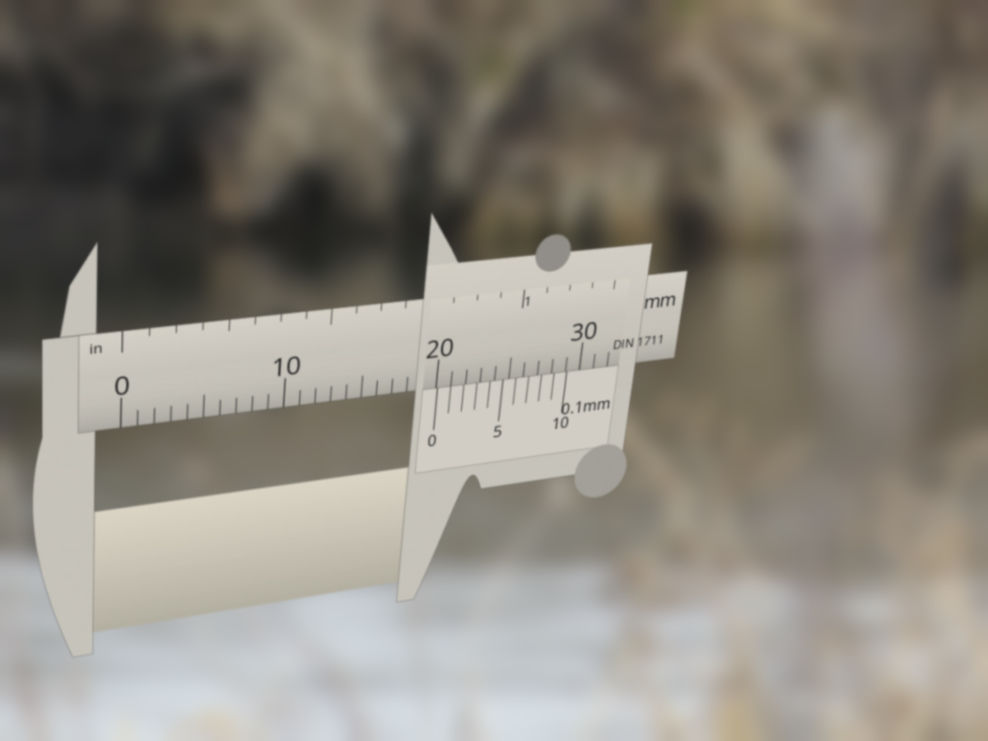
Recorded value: 20.1
